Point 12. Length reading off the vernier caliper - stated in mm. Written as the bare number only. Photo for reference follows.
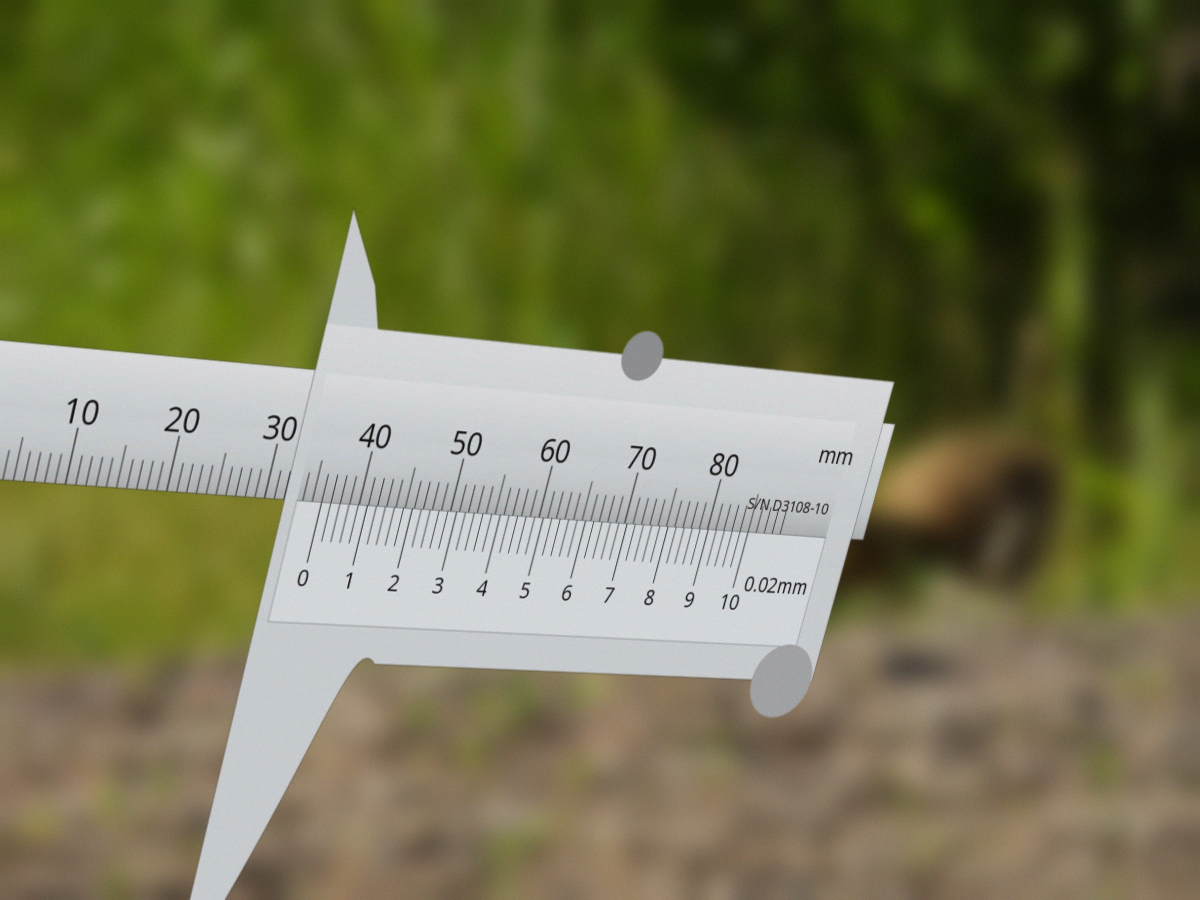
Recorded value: 36.0
